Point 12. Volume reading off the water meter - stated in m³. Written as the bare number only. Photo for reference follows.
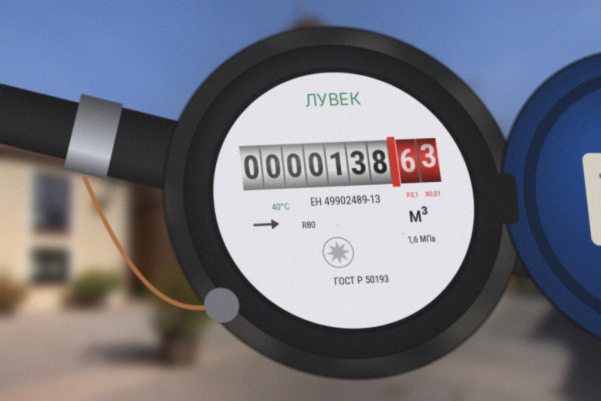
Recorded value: 138.63
